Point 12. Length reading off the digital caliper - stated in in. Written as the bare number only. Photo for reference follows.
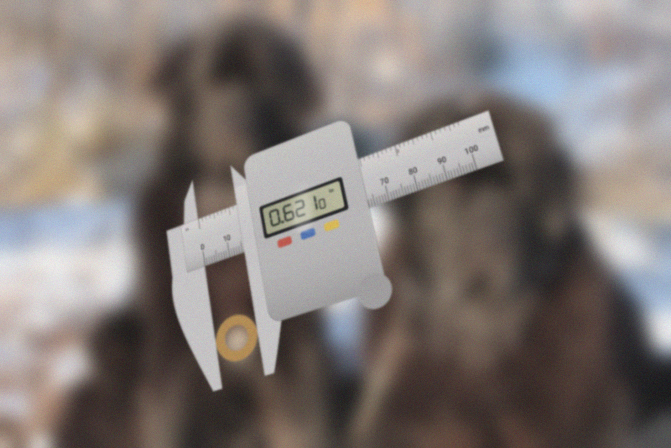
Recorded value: 0.6210
